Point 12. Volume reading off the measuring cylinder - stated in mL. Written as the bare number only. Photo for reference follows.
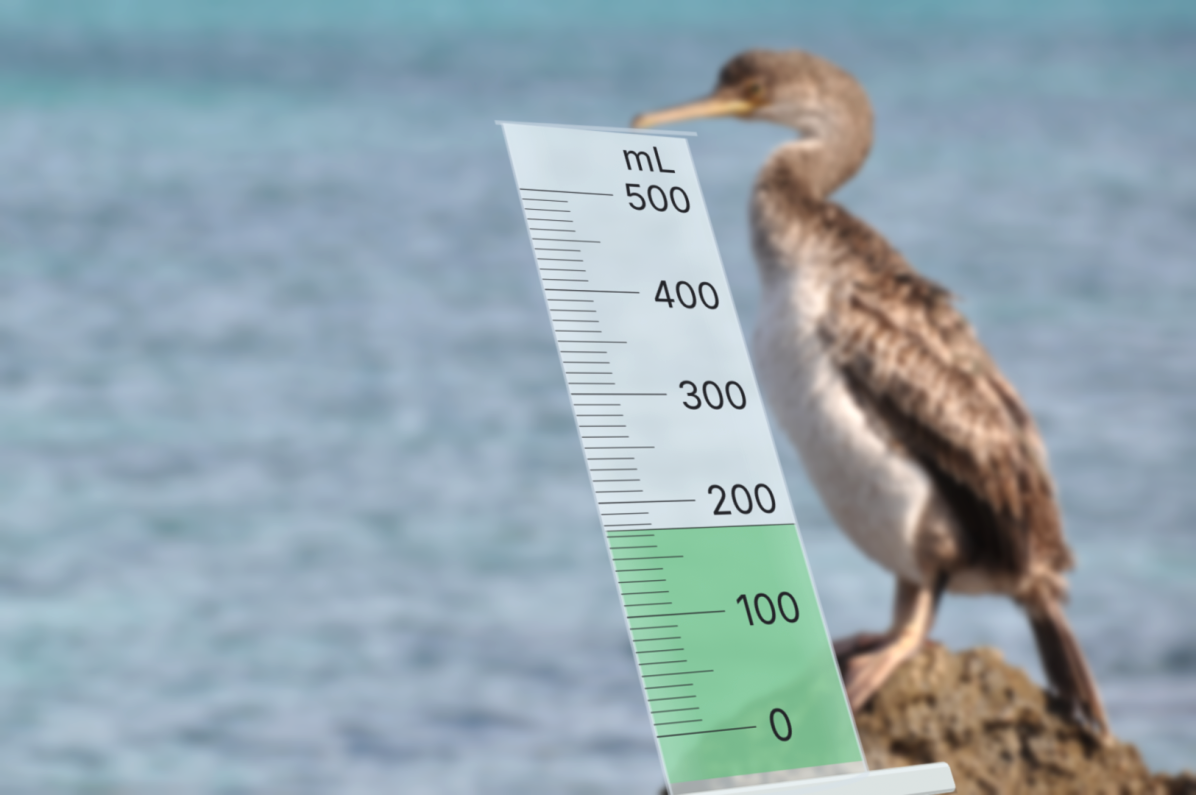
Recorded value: 175
